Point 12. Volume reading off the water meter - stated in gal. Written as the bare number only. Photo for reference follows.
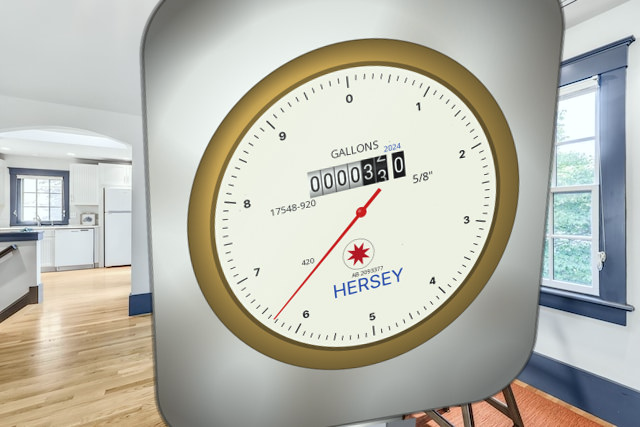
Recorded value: 326.3
